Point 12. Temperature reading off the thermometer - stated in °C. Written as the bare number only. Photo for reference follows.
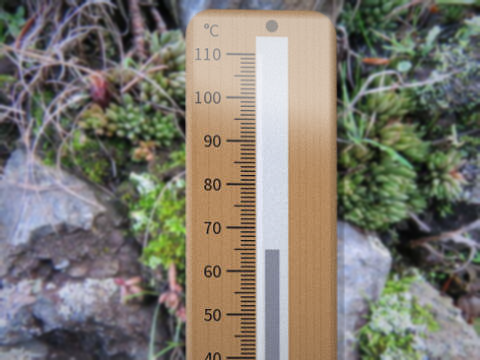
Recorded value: 65
